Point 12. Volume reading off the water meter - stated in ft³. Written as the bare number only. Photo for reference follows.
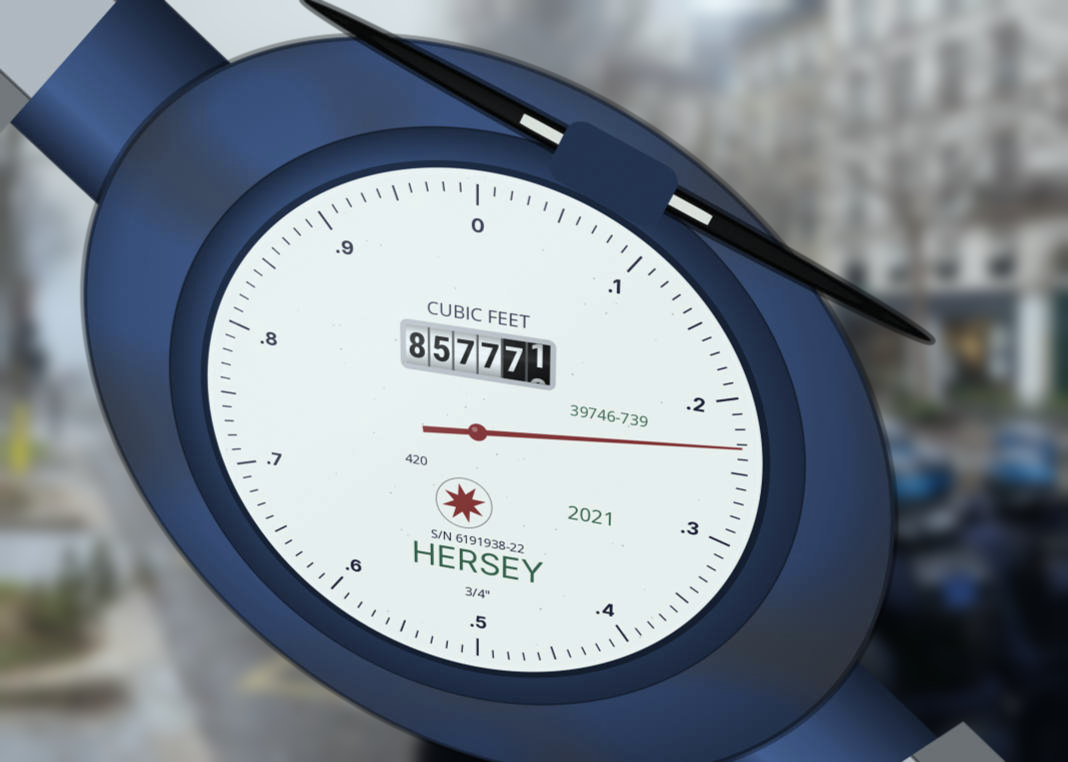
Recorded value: 857771.23
